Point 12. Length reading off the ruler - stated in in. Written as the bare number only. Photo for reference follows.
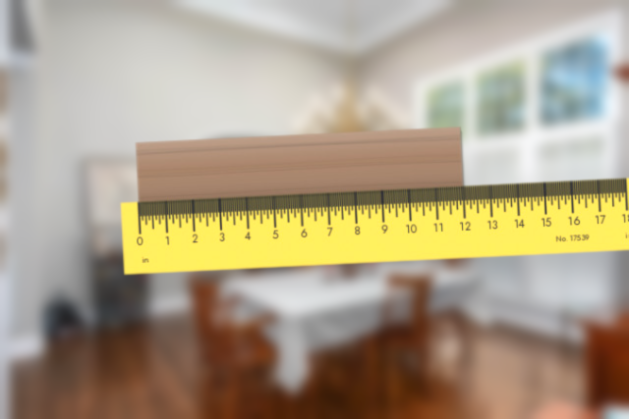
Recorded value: 12
